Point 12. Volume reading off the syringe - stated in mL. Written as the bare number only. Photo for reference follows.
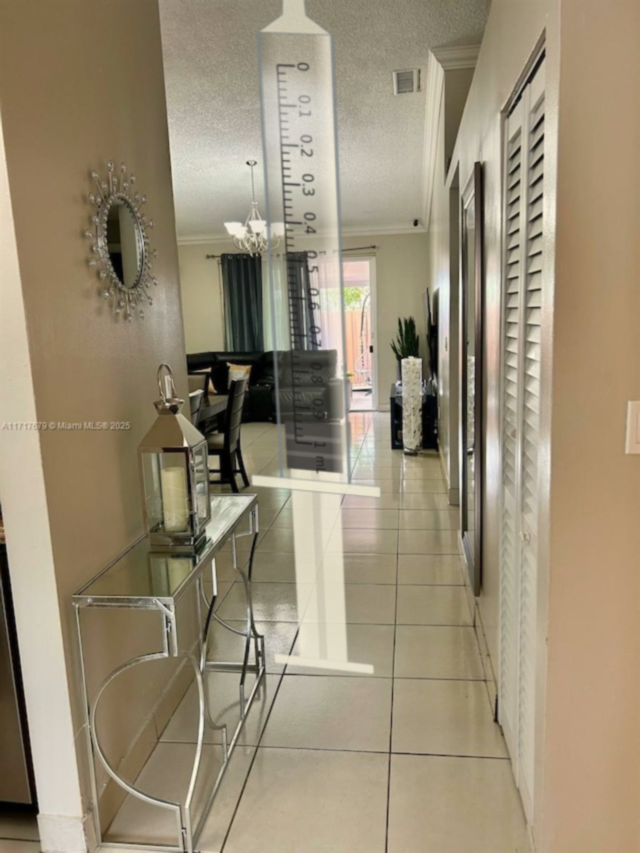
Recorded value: 0.94
